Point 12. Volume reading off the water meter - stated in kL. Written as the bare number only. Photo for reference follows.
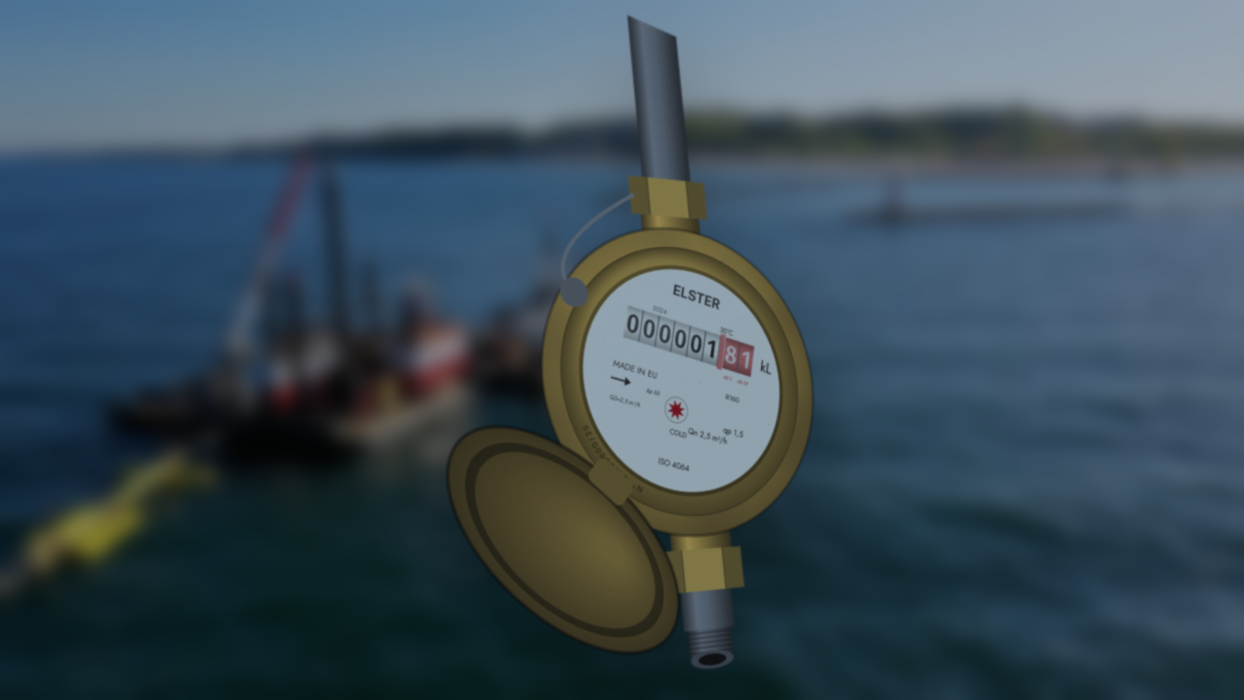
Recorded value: 1.81
